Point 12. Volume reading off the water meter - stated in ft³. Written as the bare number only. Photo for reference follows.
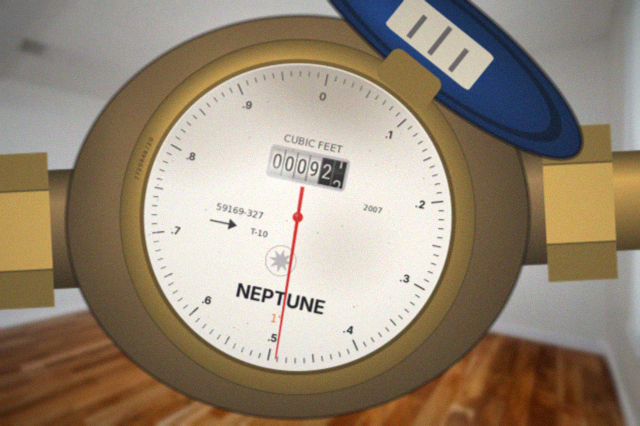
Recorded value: 921.49
